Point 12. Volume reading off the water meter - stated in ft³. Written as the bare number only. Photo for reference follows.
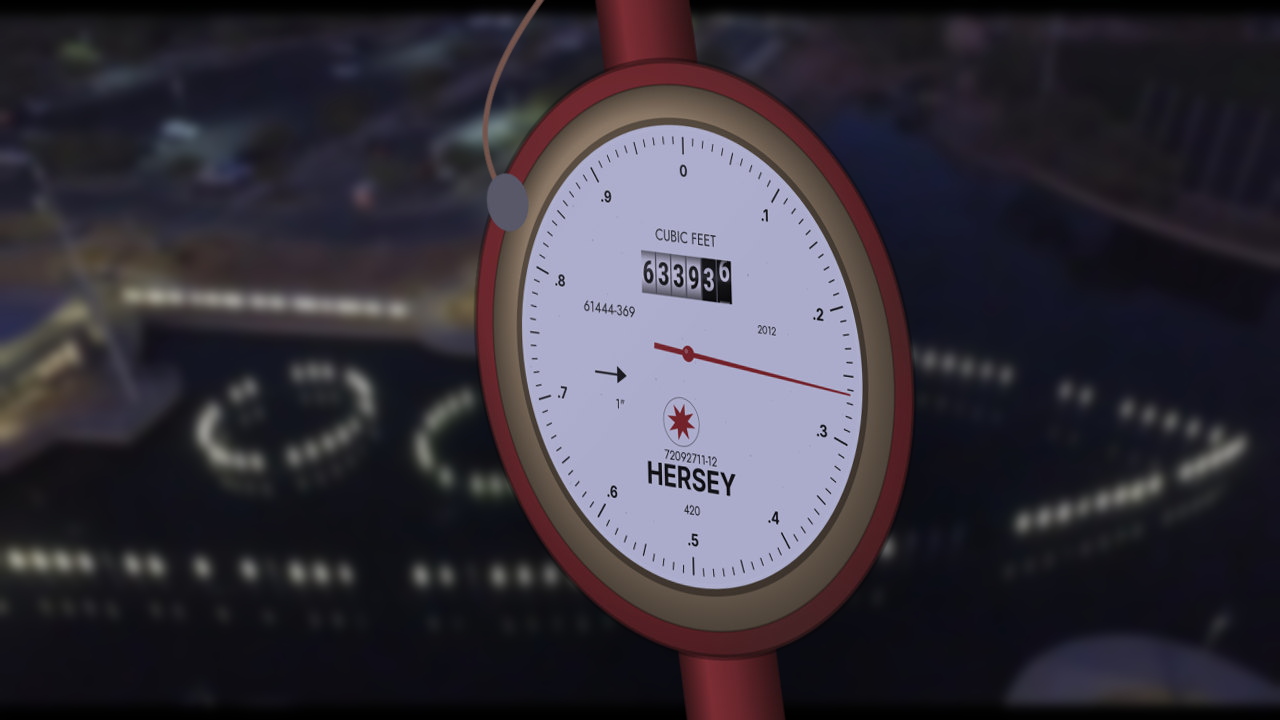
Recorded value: 633936.26
